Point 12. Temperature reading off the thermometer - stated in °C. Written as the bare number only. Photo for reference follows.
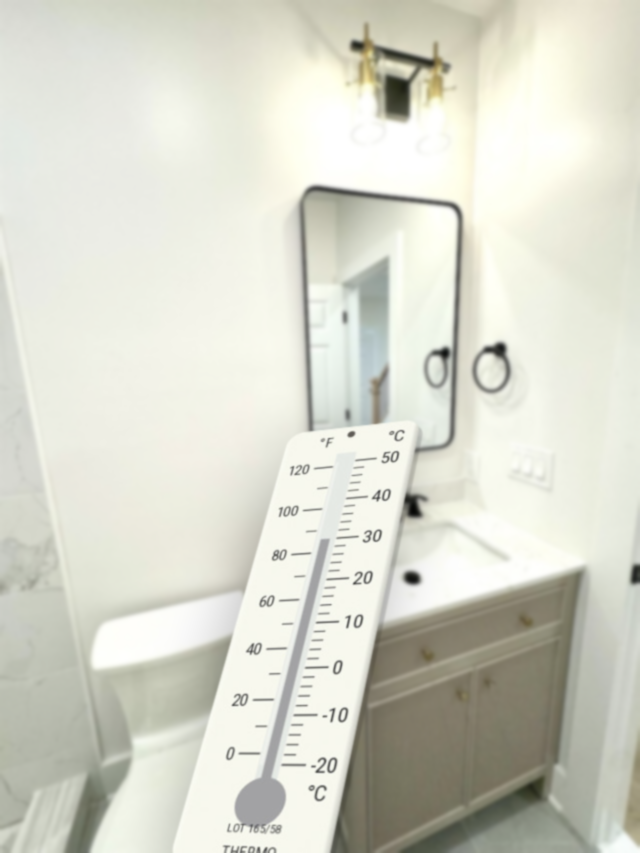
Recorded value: 30
